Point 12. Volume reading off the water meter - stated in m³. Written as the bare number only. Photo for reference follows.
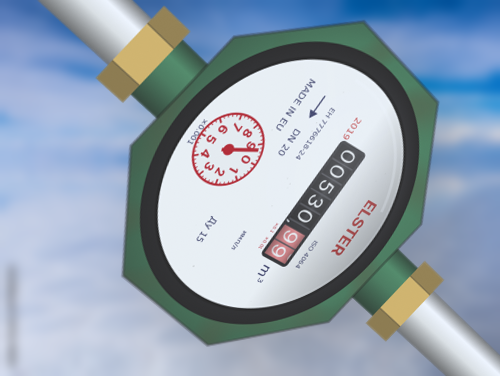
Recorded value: 530.989
